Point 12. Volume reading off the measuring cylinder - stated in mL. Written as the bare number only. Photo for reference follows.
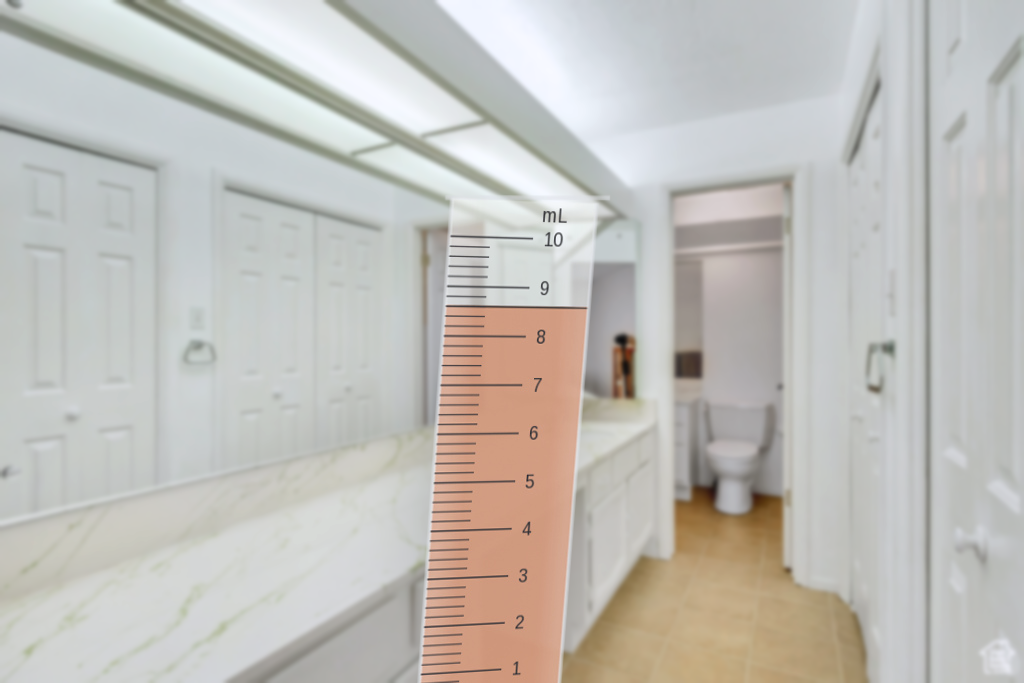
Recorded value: 8.6
